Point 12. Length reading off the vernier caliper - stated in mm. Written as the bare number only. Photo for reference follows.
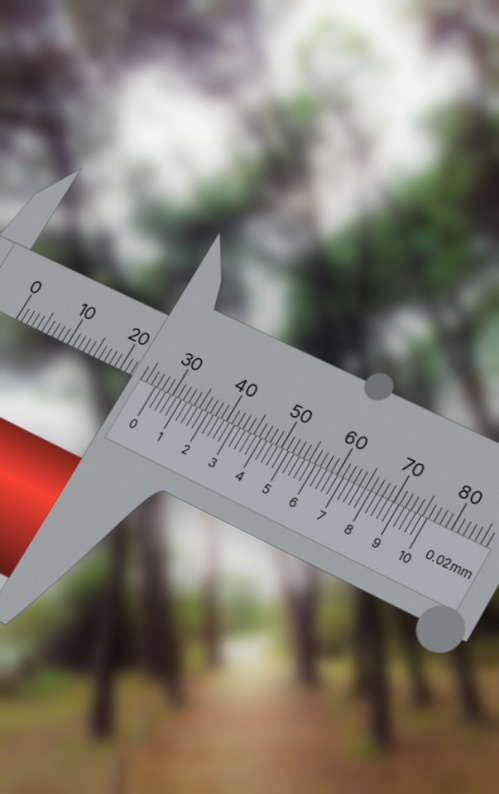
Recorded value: 26.8
